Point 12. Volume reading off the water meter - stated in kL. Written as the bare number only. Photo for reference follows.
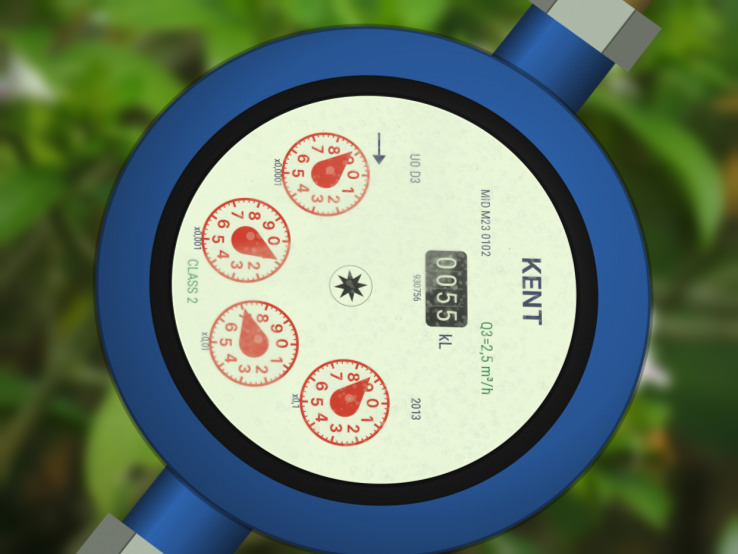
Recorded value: 55.8708
